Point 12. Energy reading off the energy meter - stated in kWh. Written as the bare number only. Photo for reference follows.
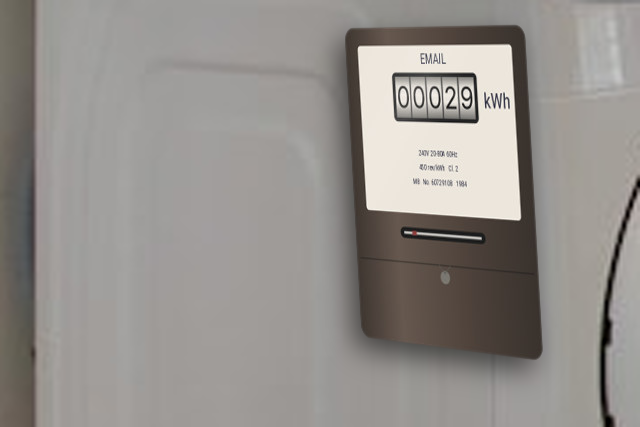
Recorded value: 29
